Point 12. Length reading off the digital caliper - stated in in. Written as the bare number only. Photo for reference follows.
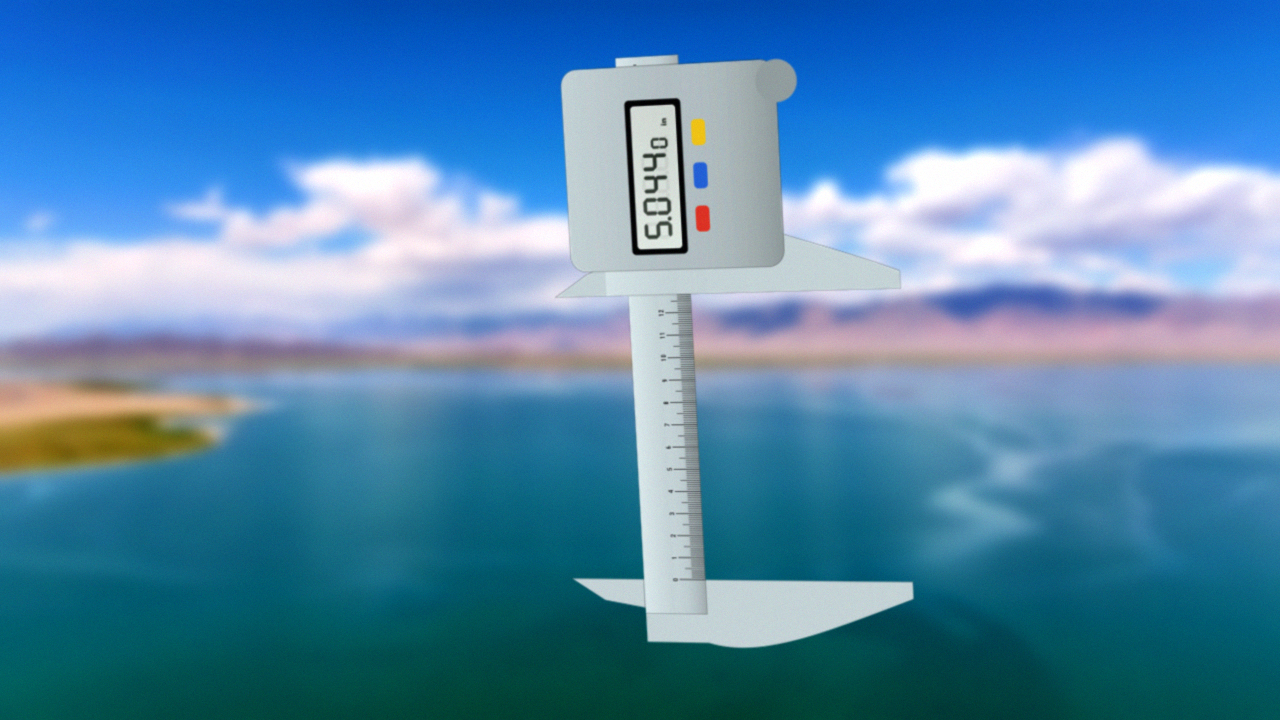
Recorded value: 5.0440
